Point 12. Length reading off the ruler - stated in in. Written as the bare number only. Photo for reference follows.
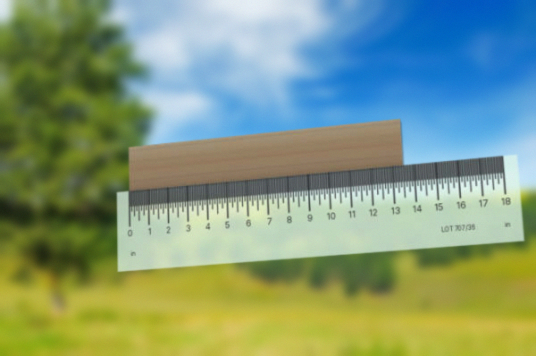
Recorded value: 13.5
